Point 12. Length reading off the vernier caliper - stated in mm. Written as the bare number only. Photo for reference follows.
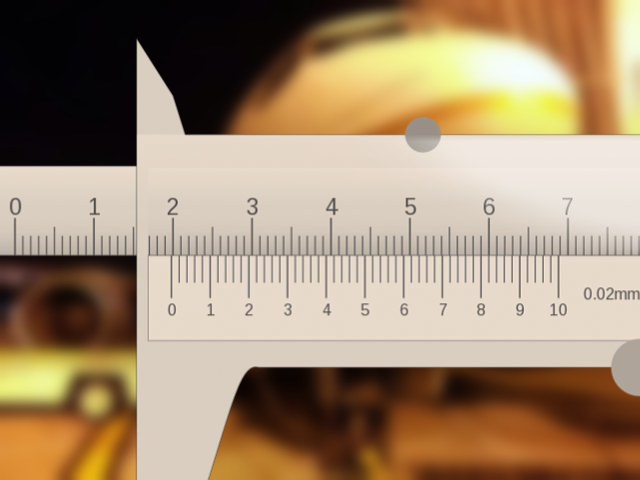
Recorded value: 19.8
